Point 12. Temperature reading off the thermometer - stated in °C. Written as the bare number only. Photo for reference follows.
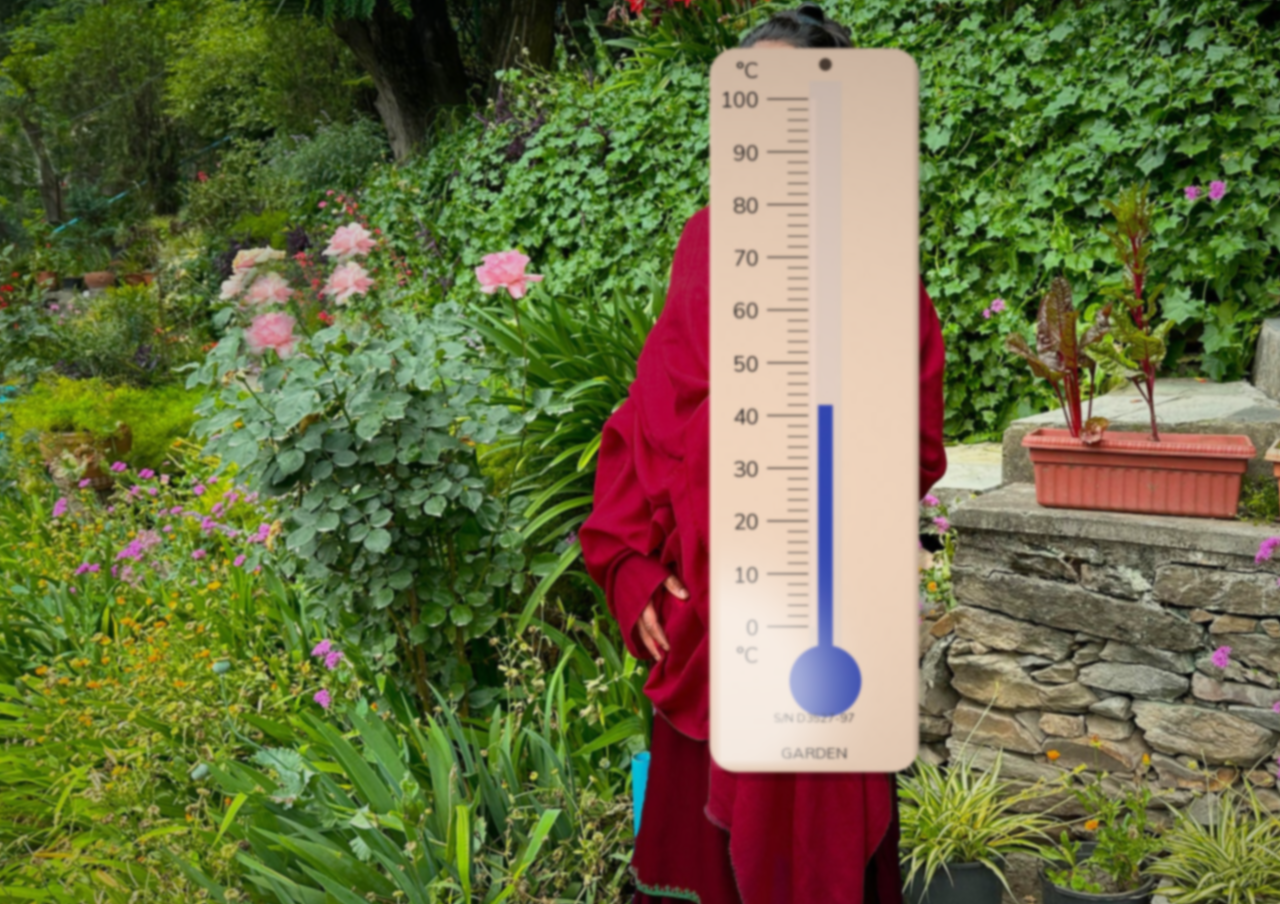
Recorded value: 42
